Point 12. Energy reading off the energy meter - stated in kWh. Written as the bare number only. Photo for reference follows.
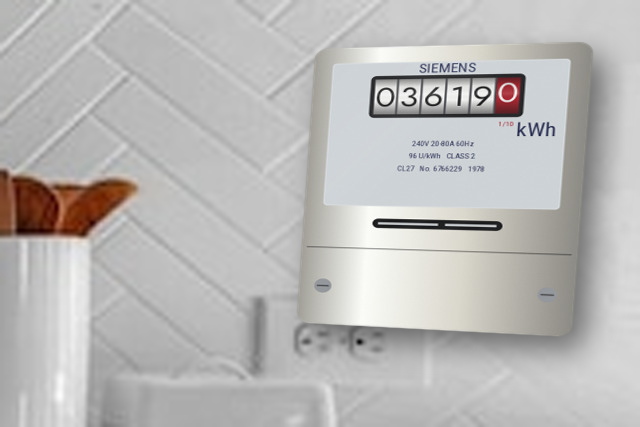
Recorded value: 3619.0
